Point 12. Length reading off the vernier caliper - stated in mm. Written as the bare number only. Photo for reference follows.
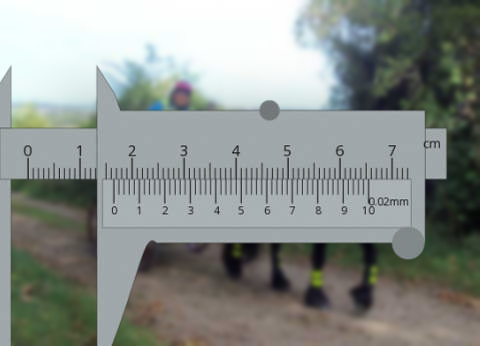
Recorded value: 16.5
